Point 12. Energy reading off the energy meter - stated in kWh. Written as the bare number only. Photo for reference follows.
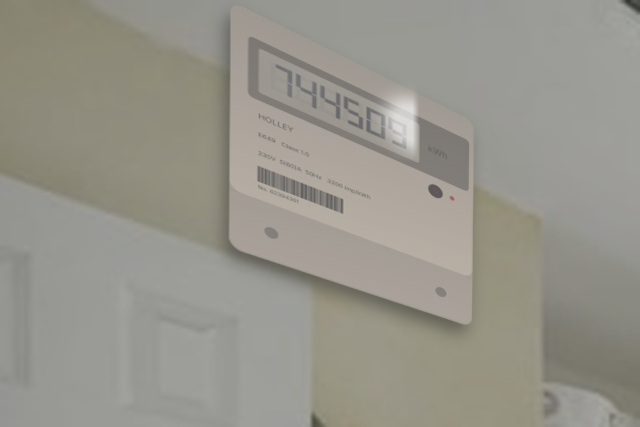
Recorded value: 744509
